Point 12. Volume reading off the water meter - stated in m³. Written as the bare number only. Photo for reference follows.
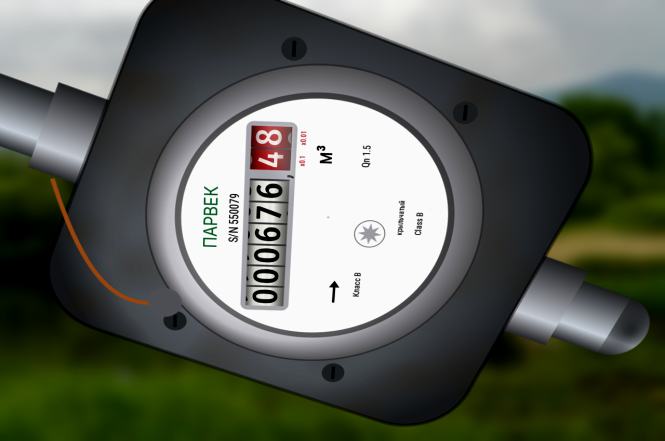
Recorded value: 676.48
